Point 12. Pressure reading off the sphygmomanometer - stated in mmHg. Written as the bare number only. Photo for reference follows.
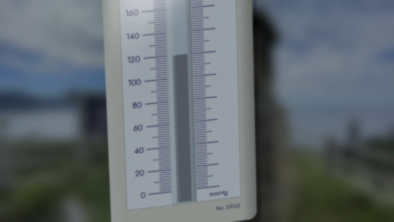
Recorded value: 120
